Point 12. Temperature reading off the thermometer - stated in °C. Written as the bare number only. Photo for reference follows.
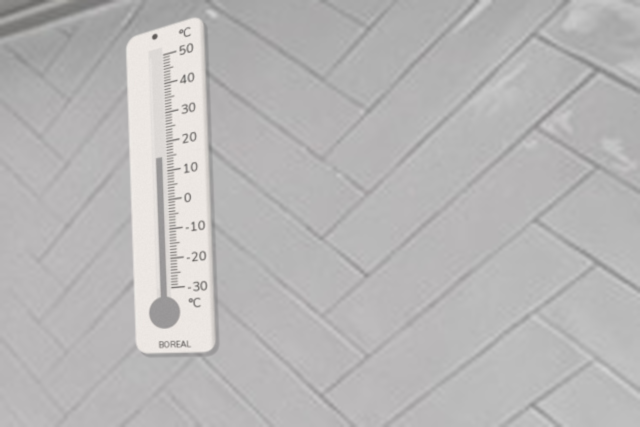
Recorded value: 15
